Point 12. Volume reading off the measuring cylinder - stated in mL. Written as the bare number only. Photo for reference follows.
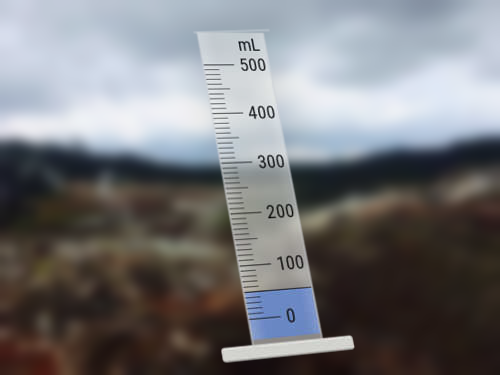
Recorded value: 50
